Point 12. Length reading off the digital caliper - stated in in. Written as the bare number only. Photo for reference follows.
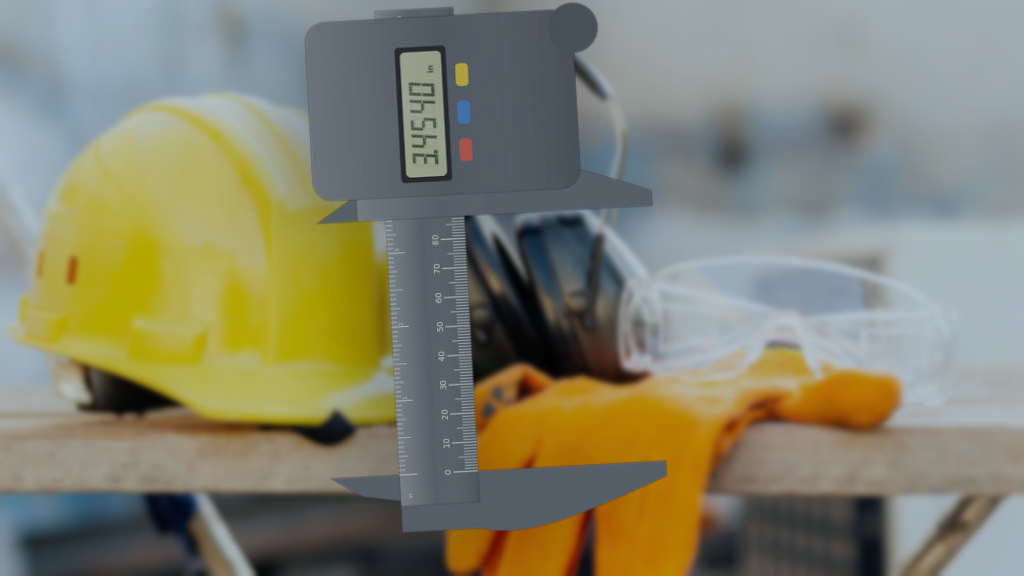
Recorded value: 3.4540
